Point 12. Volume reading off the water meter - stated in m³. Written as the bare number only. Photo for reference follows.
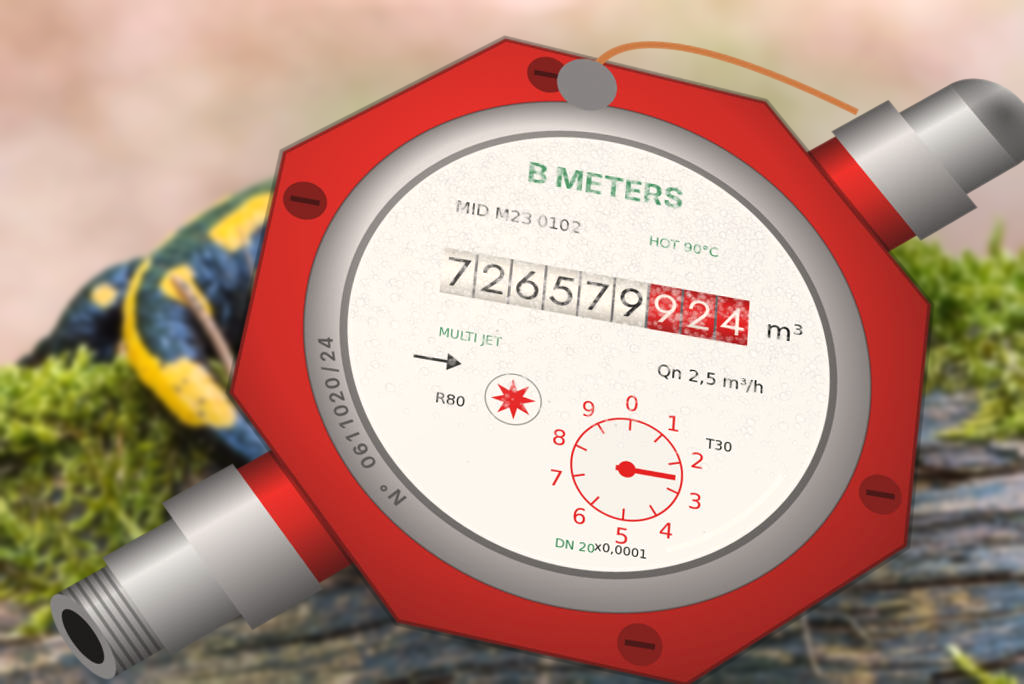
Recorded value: 726579.9242
